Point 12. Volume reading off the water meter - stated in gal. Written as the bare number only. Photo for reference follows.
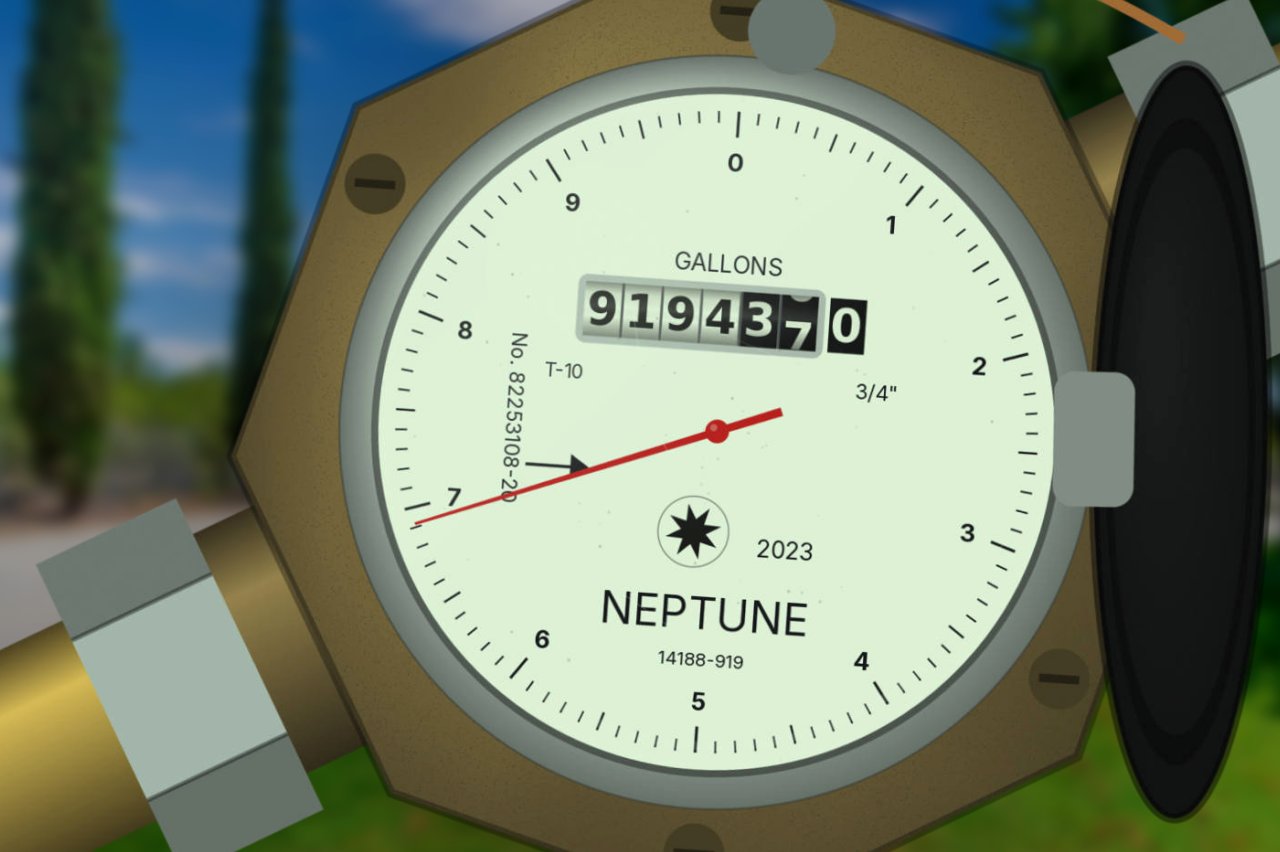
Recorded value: 9194366.9
